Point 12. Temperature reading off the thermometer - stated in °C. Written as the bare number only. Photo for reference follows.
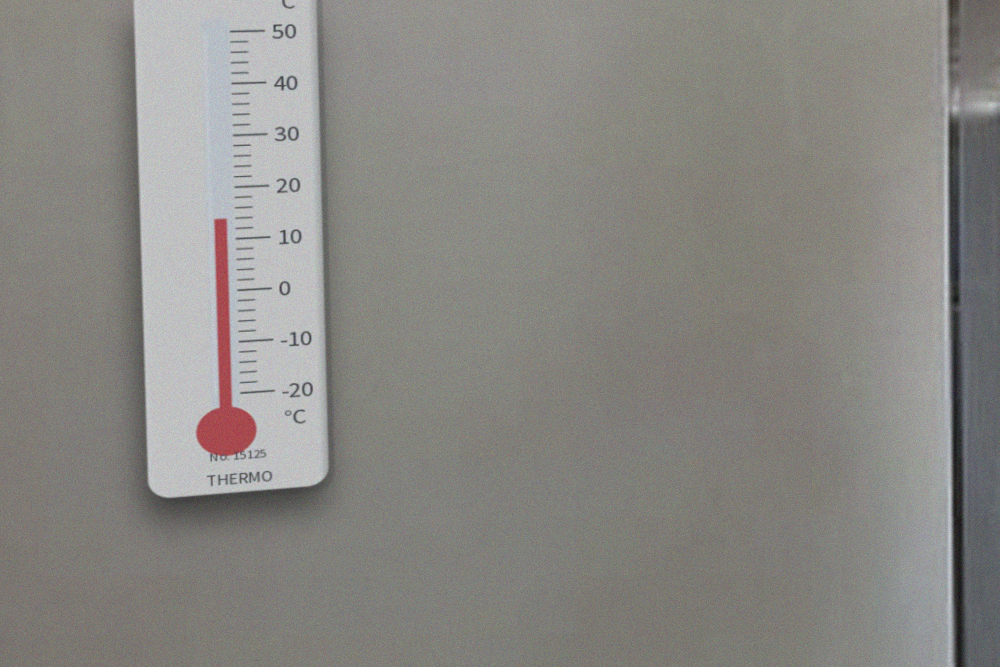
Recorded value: 14
